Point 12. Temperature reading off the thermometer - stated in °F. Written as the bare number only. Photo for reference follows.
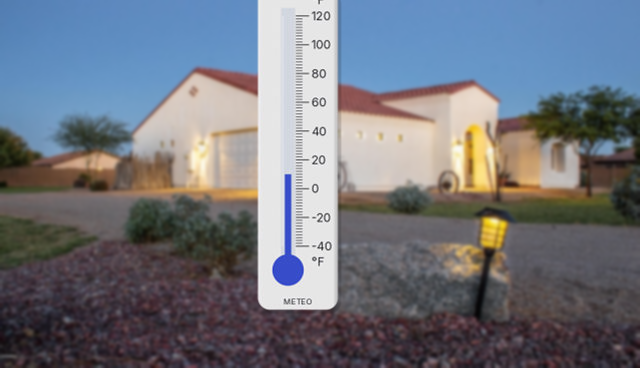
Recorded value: 10
